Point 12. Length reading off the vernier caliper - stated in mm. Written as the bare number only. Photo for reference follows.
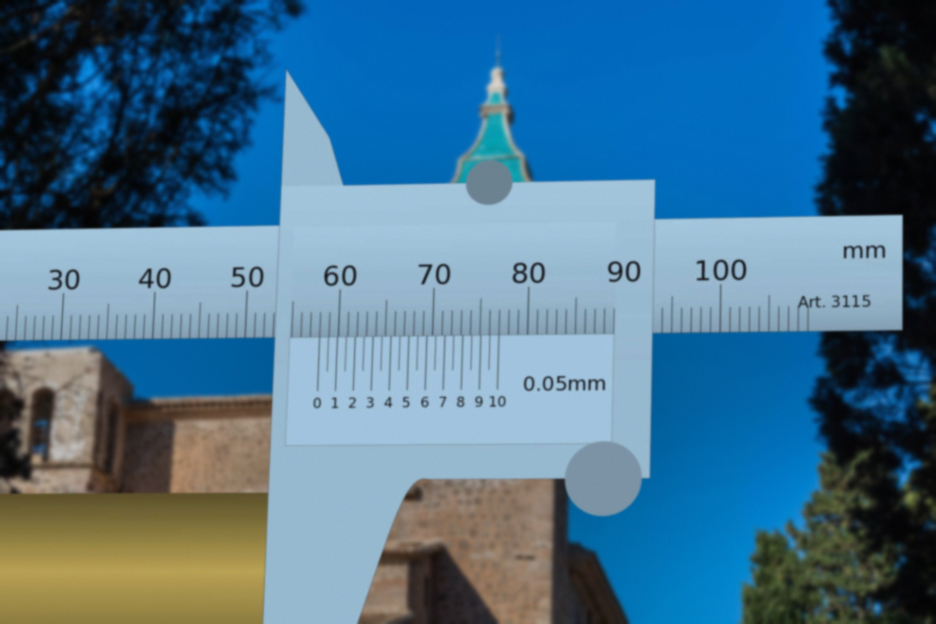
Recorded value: 58.0
